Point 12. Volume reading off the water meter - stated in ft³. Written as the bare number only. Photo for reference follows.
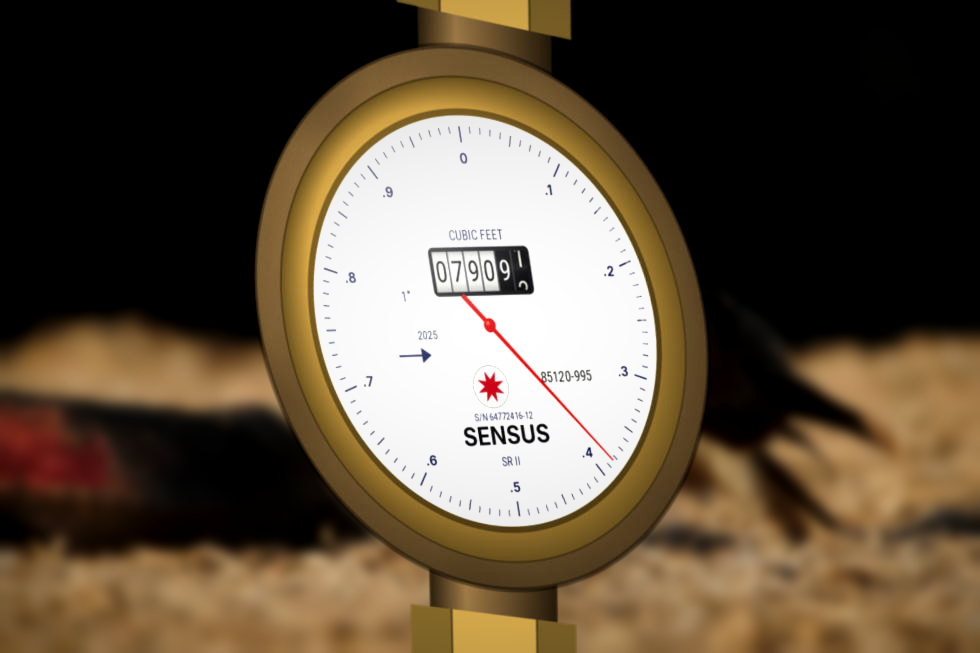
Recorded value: 79091.38
